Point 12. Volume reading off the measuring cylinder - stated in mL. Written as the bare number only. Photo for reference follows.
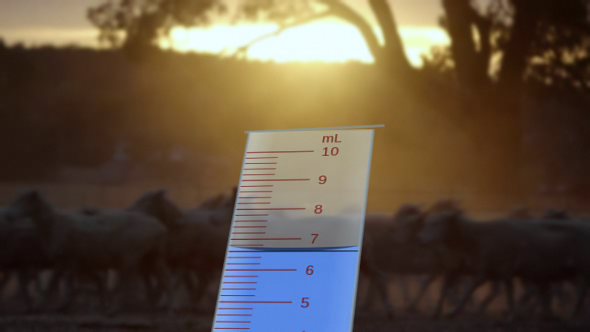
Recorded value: 6.6
